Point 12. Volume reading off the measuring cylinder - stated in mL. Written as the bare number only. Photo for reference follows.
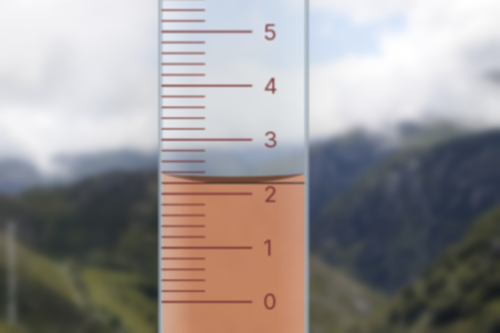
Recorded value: 2.2
